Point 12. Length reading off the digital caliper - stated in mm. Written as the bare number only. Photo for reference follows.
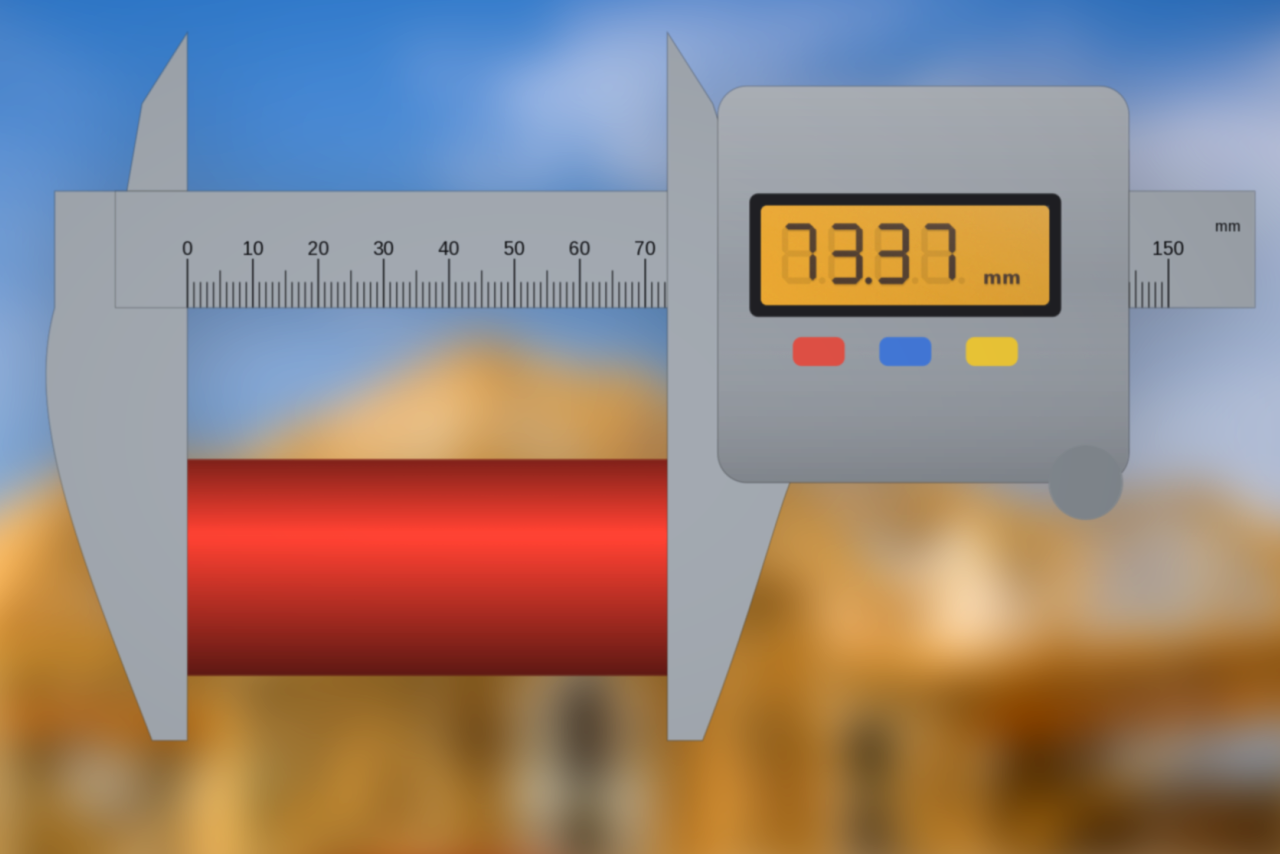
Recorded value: 73.37
